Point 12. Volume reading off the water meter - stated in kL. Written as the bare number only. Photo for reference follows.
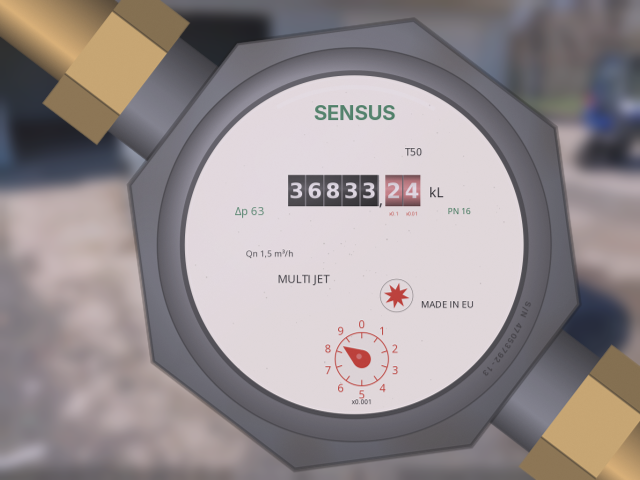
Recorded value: 36833.248
